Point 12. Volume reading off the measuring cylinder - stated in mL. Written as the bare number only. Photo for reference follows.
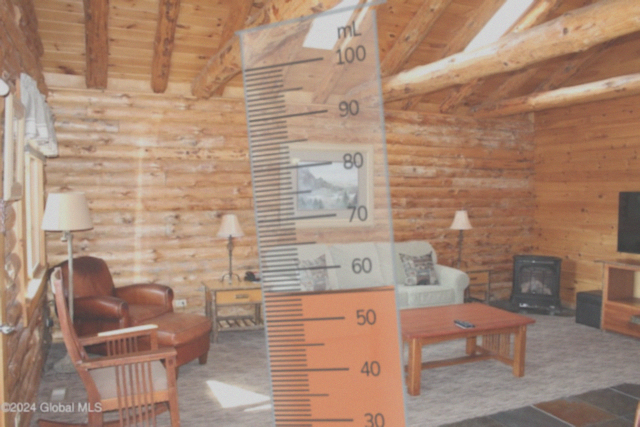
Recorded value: 55
